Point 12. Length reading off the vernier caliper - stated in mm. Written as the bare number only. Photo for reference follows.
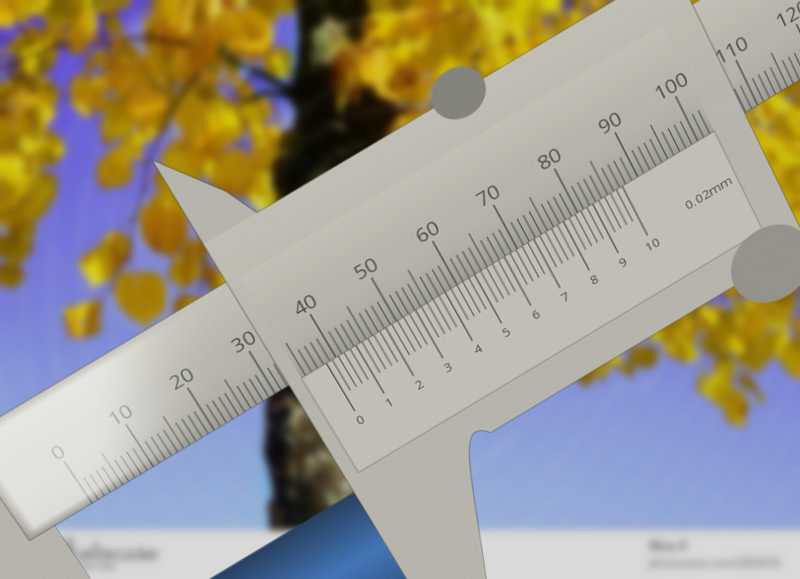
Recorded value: 38.4
